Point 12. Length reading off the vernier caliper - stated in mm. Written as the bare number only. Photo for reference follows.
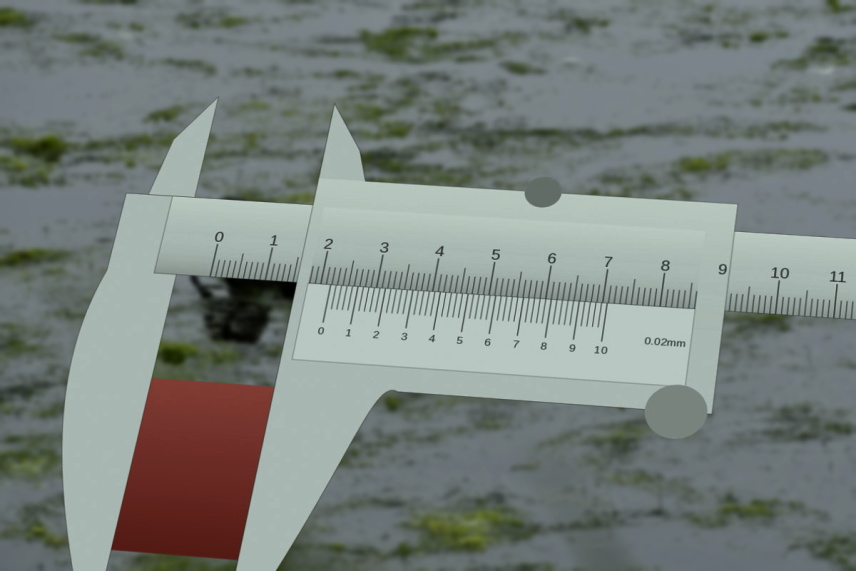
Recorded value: 21.8
